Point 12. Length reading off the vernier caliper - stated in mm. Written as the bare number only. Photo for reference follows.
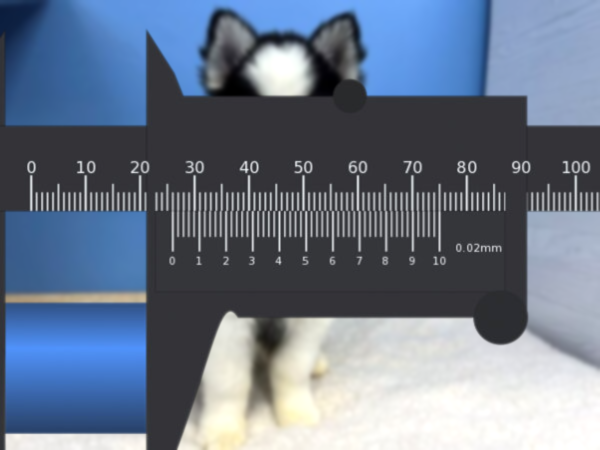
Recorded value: 26.0
